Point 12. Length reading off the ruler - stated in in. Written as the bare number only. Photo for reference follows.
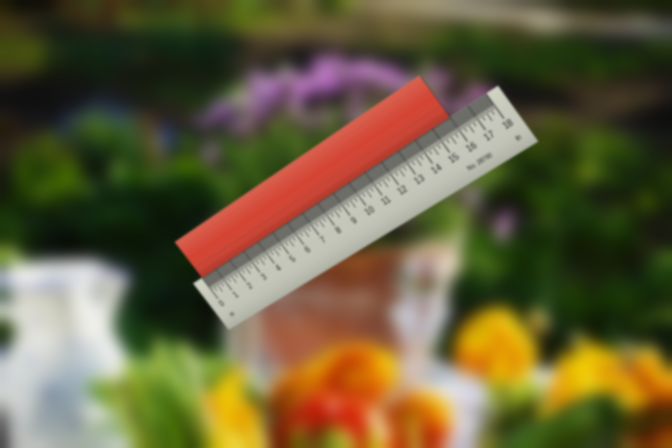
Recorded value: 16
